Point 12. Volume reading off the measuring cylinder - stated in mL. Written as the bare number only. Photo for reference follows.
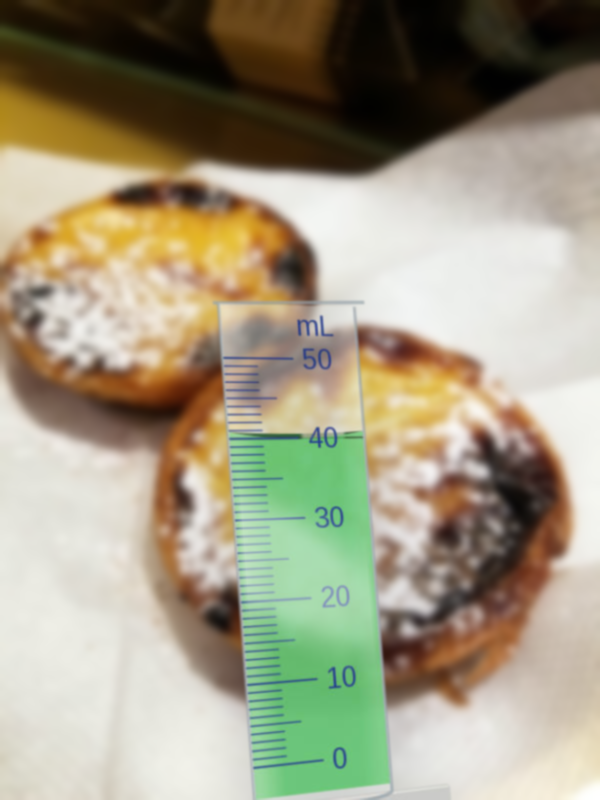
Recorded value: 40
